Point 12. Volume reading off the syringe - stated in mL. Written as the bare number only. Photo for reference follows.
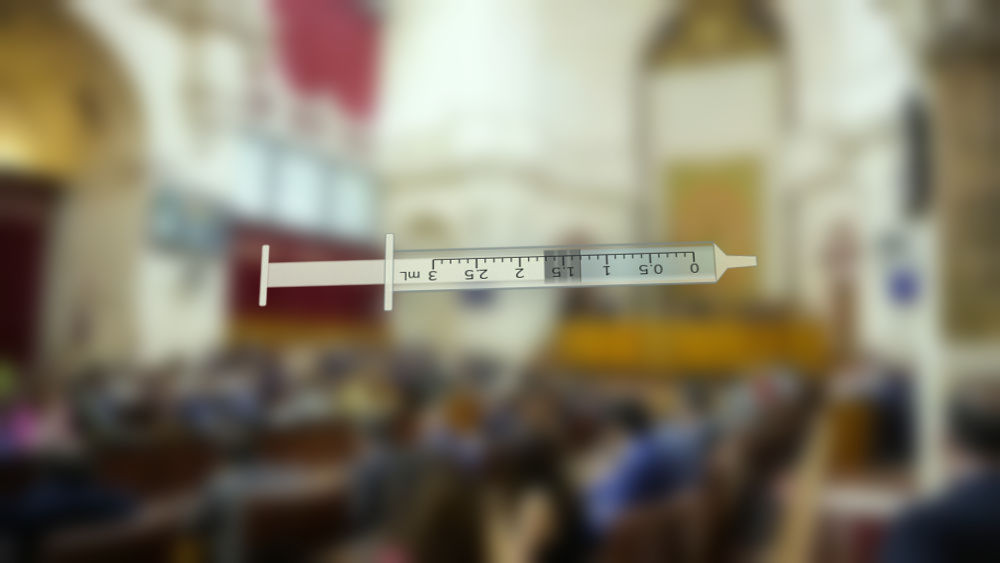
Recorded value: 1.3
